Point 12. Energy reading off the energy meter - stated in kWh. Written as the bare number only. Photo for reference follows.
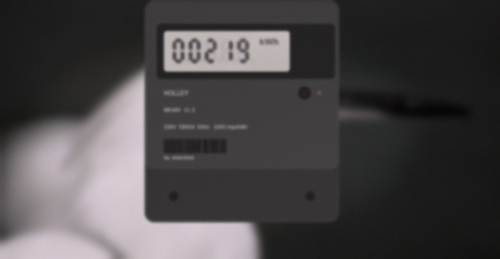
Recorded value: 219
